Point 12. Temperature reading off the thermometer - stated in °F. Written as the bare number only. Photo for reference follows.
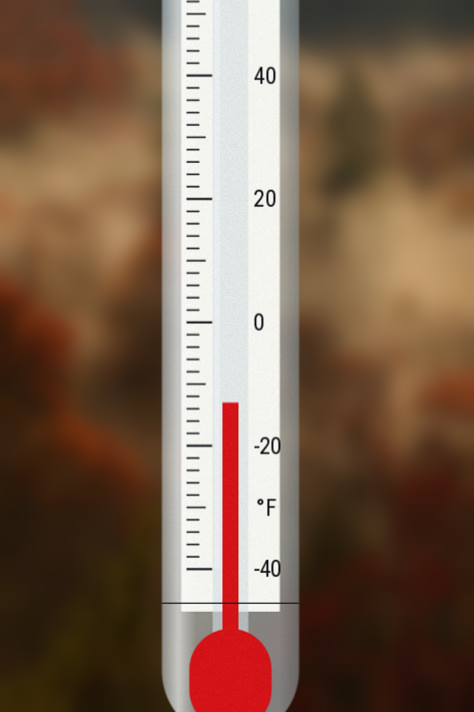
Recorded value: -13
